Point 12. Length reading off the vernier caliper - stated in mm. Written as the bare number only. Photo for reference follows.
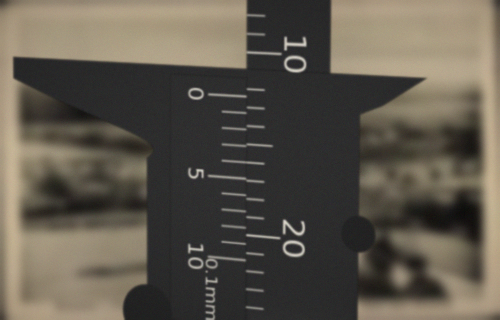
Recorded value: 12.4
